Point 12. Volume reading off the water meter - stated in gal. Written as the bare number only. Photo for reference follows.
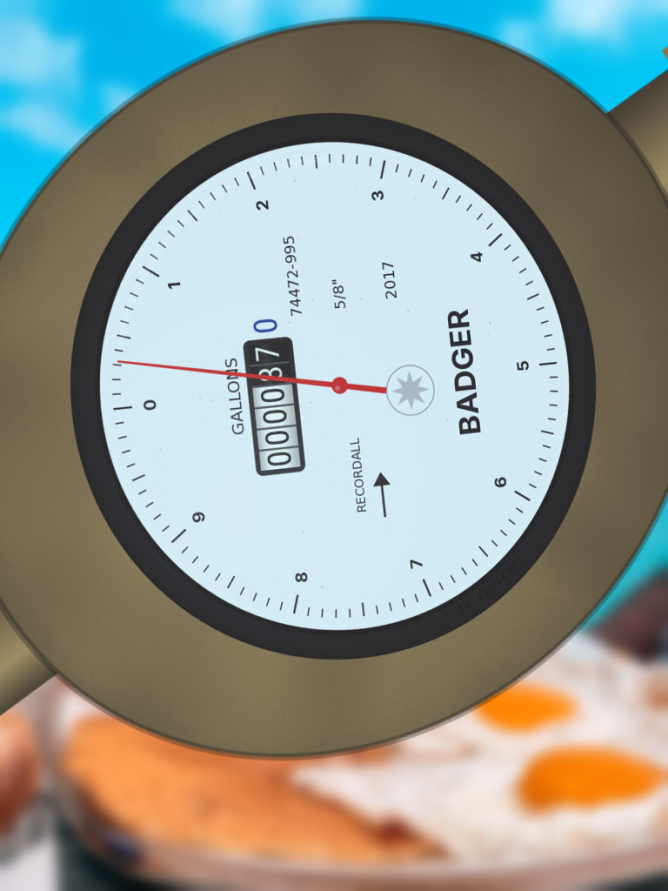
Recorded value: 870.3
